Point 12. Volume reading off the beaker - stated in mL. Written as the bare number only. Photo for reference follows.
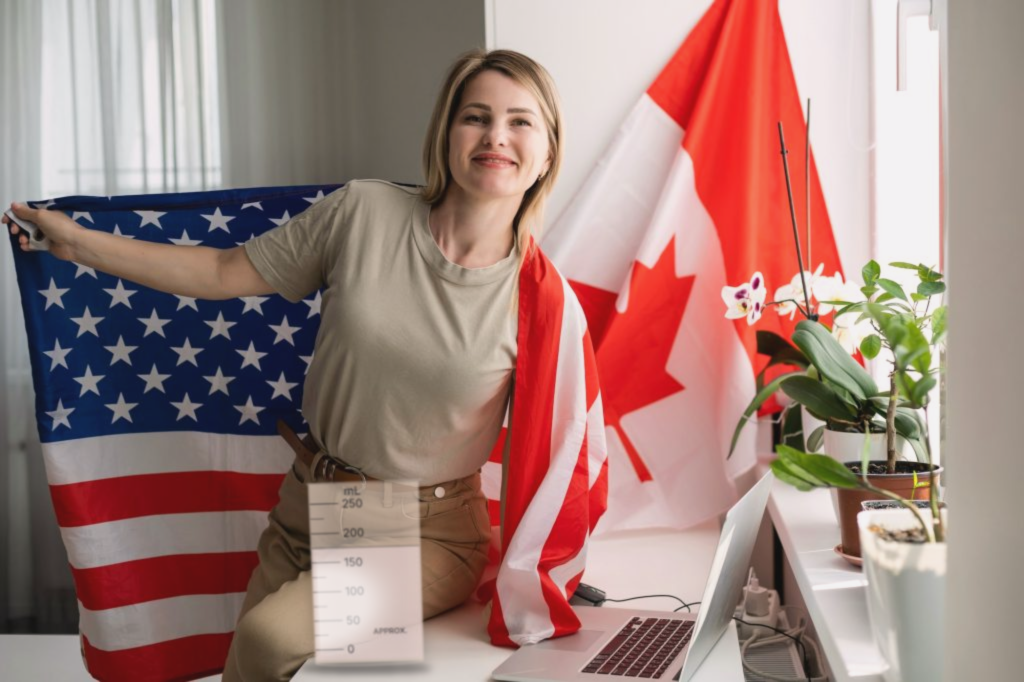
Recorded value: 175
